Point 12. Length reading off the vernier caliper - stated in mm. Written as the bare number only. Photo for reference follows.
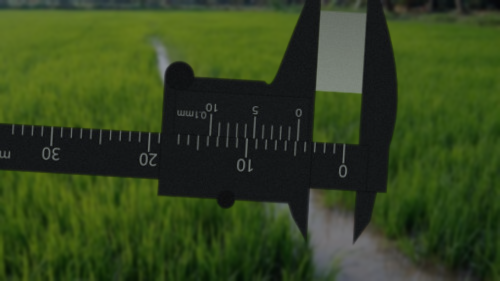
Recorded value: 4.8
